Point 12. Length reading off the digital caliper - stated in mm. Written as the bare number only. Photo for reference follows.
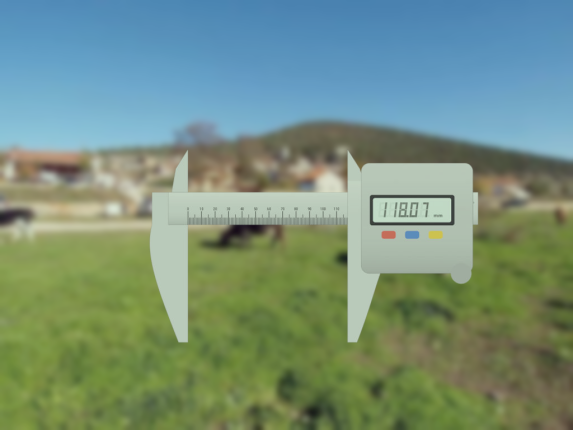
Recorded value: 118.07
